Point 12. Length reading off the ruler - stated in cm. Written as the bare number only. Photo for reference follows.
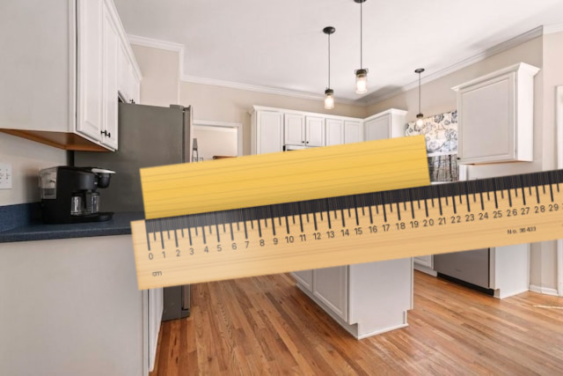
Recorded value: 20.5
